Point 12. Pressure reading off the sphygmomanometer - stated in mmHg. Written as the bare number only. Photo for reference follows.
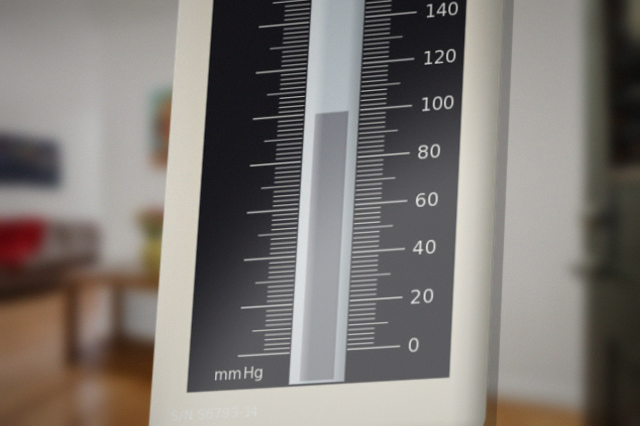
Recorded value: 100
